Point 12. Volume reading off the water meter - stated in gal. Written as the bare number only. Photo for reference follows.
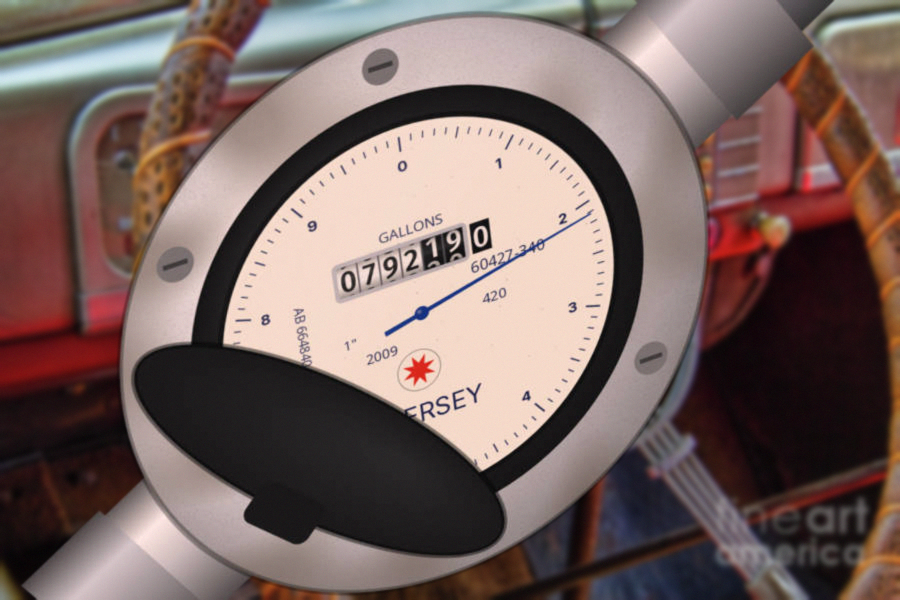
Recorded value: 792192.1
